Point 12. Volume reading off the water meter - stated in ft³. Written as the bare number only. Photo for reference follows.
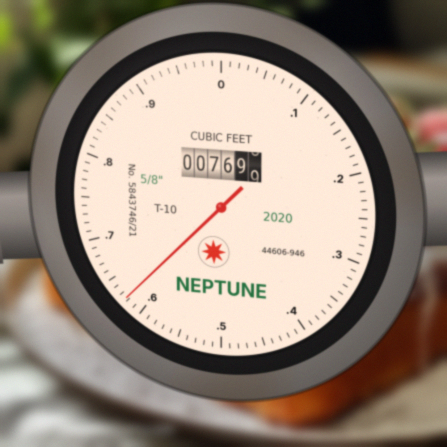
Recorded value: 7698.62
